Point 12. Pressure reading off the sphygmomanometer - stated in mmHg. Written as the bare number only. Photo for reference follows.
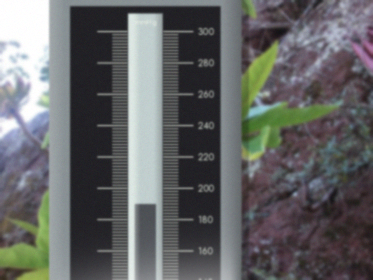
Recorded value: 190
